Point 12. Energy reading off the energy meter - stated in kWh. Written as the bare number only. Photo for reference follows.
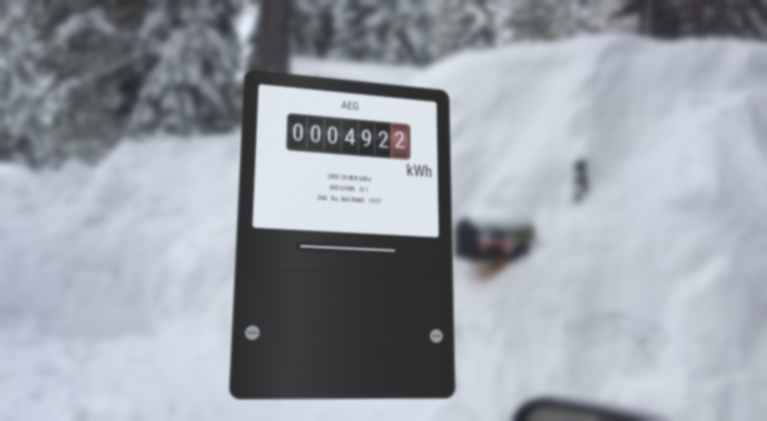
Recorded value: 492.2
